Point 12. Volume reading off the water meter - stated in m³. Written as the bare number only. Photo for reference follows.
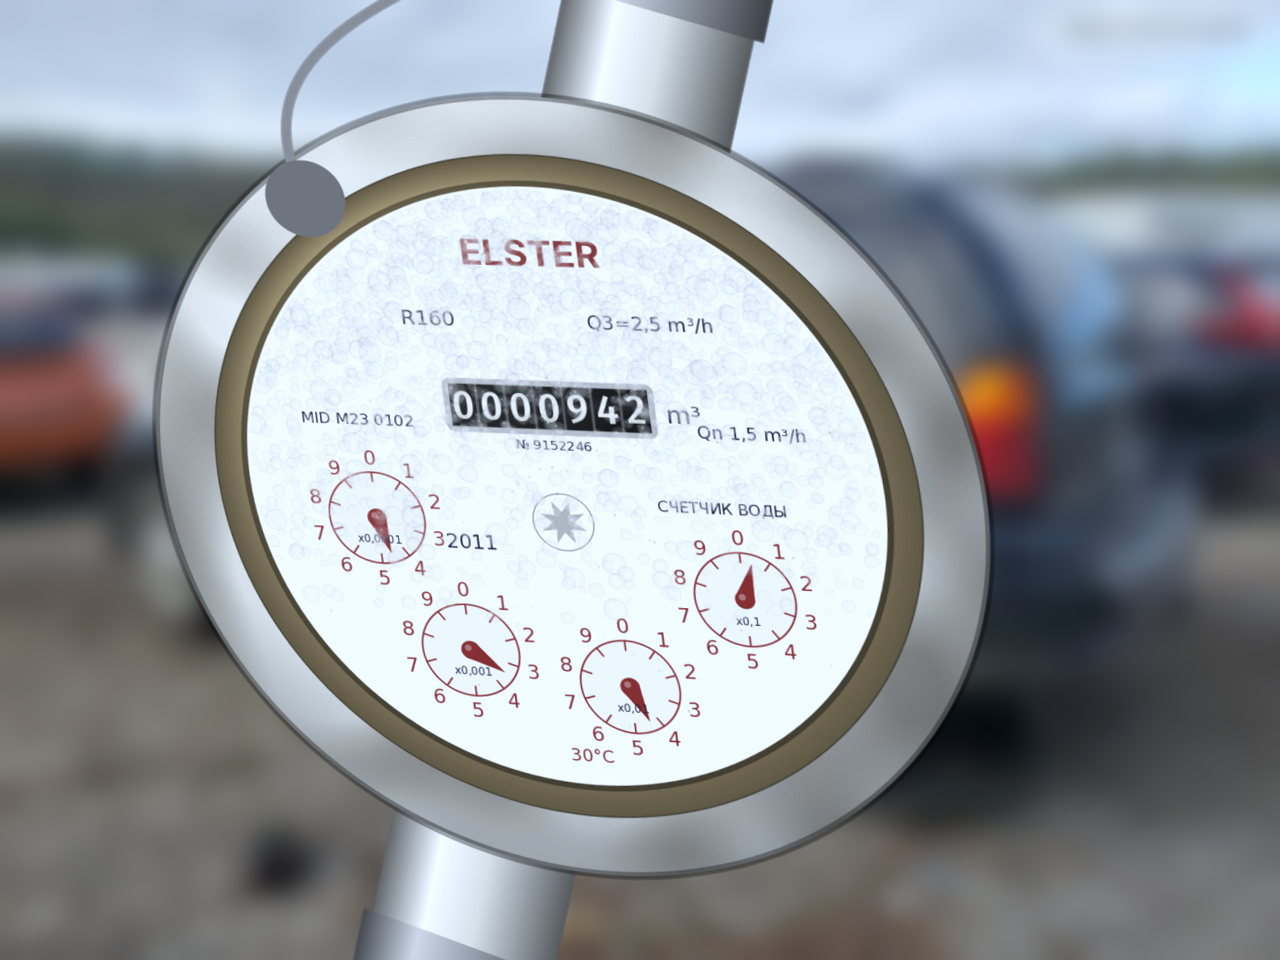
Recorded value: 942.0434
